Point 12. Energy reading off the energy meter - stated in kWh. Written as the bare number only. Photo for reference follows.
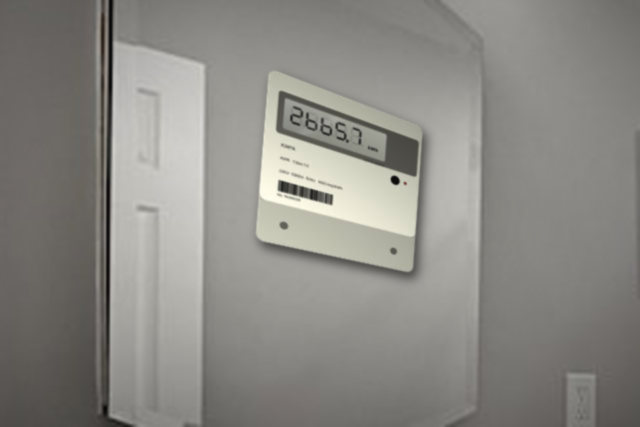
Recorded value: 2665.7
